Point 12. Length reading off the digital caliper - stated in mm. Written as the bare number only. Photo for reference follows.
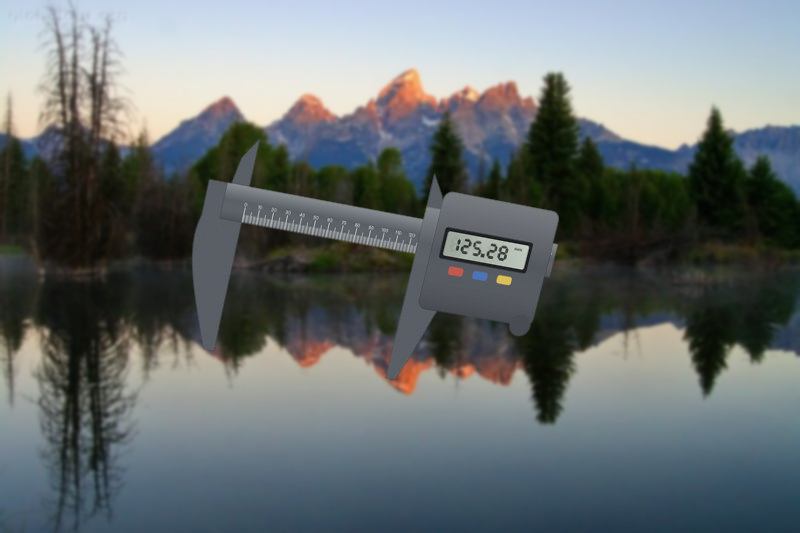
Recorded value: 125.28
